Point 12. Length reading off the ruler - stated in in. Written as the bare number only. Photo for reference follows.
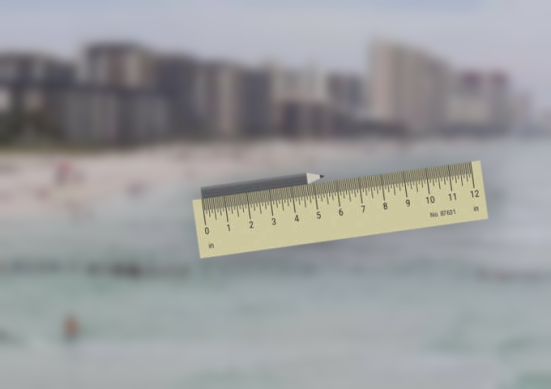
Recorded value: 5.5
